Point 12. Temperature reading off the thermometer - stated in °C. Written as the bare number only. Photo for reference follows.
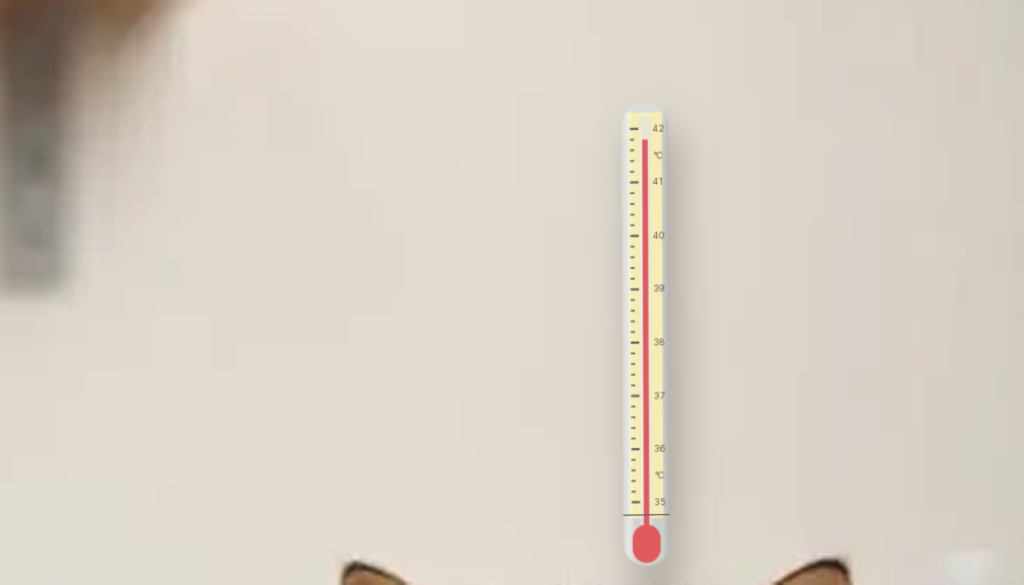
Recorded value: 41.8
